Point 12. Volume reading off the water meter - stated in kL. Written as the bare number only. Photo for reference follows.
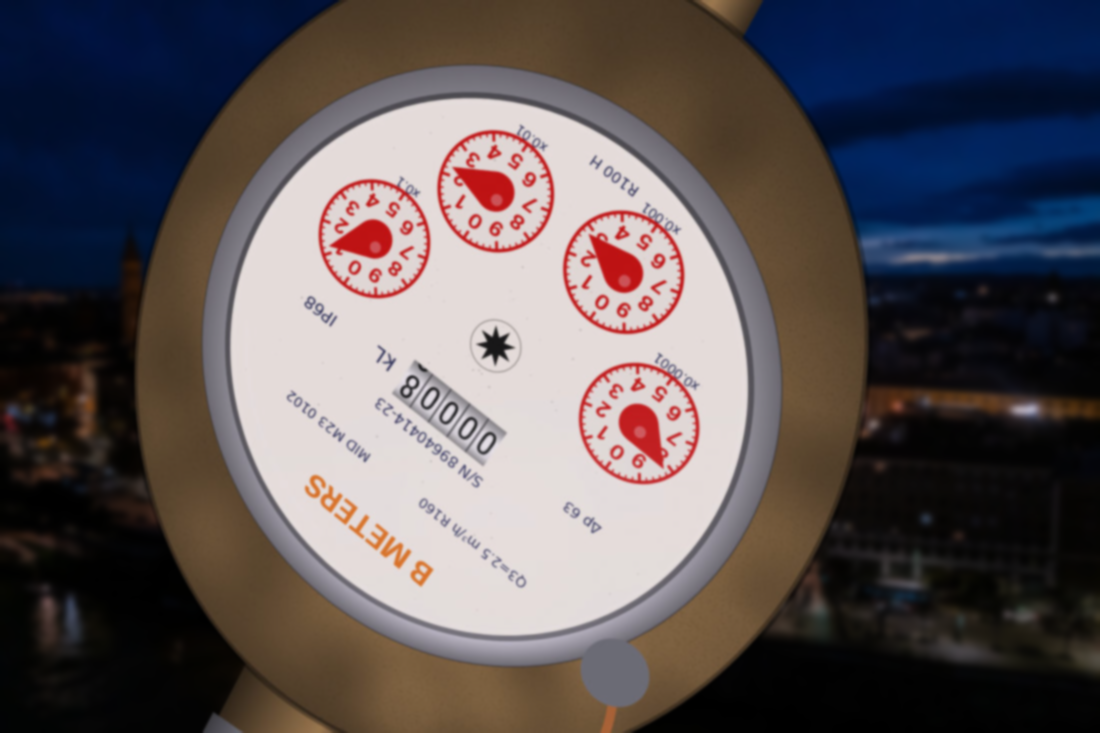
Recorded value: 8.1228
